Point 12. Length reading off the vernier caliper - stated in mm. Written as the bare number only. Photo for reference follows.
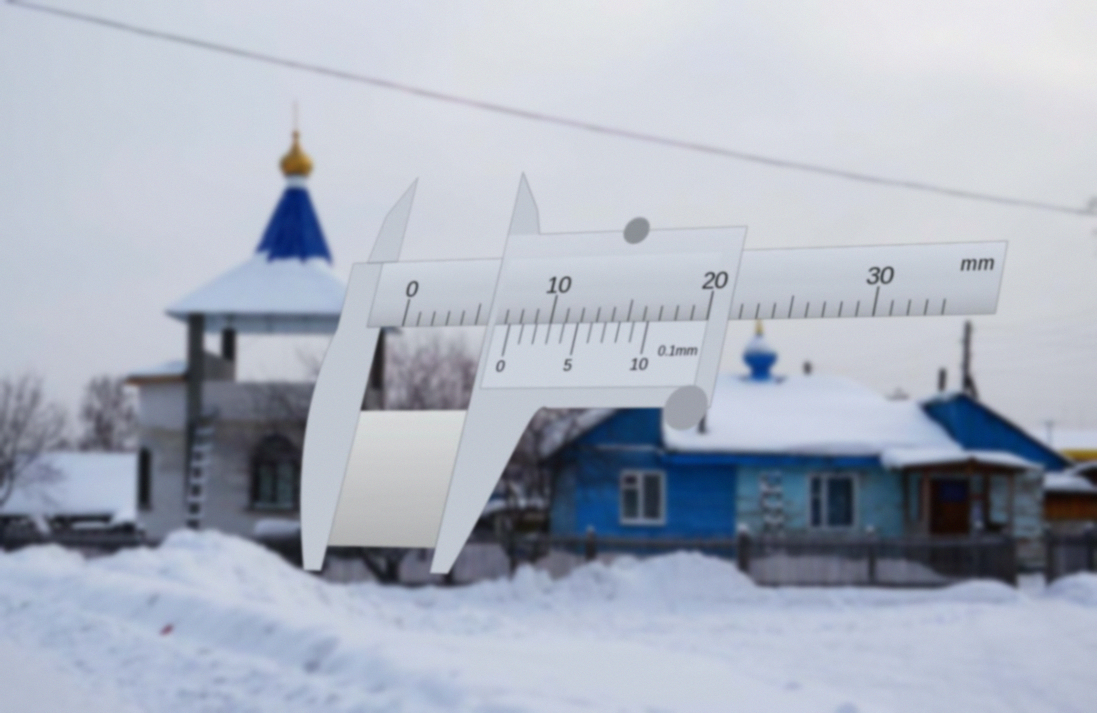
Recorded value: 7.3
